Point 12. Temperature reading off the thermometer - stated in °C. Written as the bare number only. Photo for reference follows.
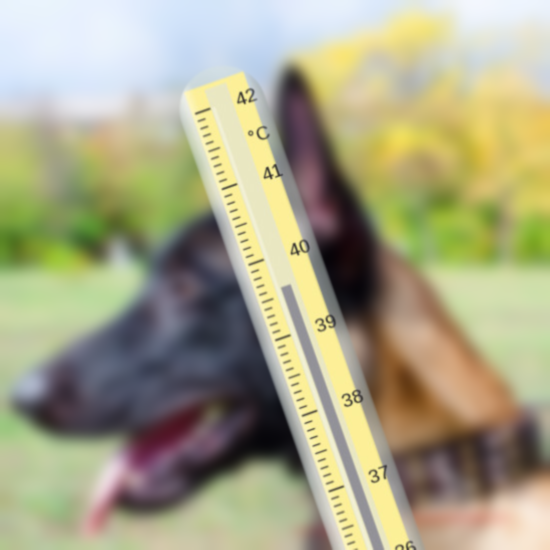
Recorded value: 39.6
